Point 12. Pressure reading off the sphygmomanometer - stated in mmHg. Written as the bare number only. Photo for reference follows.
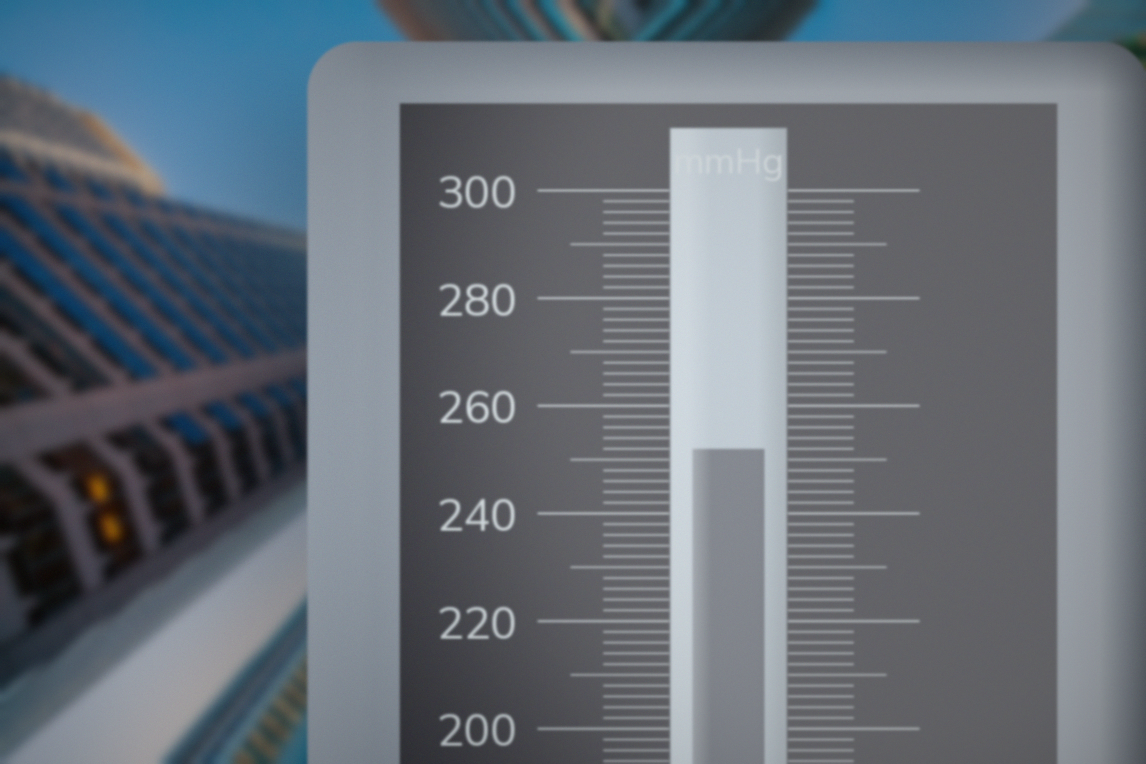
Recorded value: 252
